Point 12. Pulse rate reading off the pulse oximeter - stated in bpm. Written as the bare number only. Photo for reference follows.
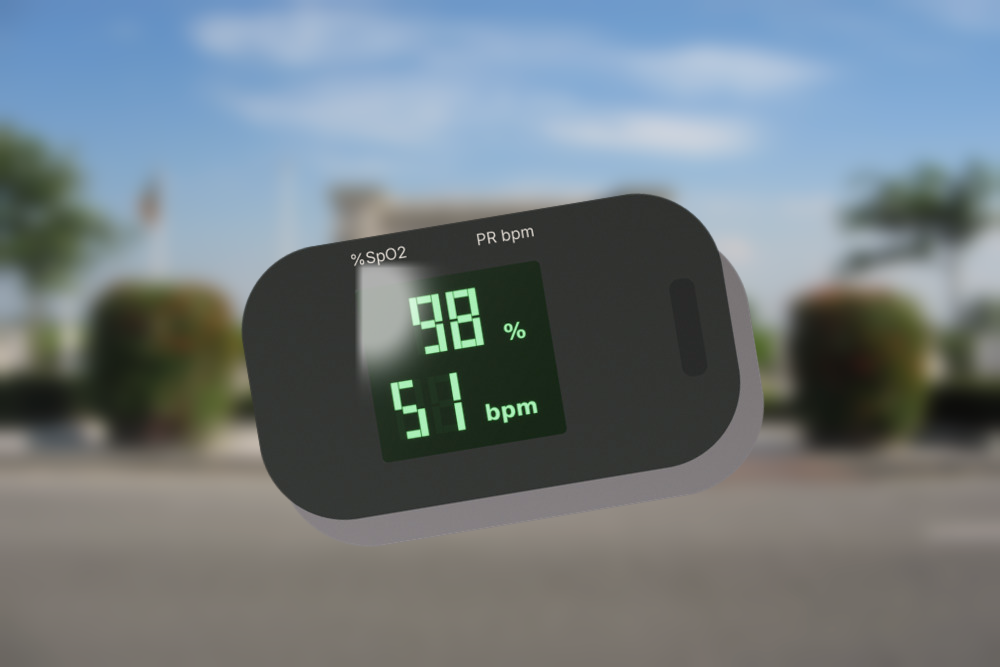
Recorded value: 51
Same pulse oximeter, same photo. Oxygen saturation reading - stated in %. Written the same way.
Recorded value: 98
